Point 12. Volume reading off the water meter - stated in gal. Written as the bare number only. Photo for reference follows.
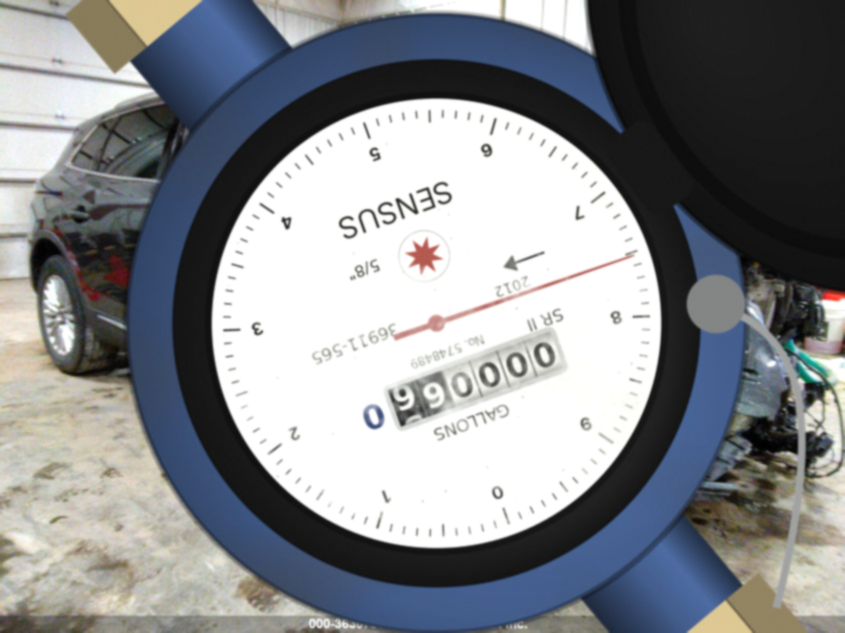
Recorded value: 657.5
